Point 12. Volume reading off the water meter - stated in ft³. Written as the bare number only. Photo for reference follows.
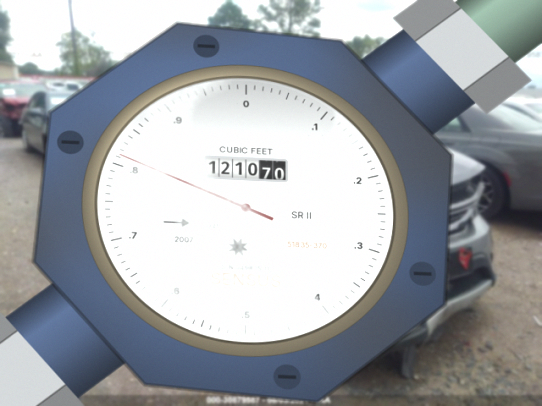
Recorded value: 121069.81
